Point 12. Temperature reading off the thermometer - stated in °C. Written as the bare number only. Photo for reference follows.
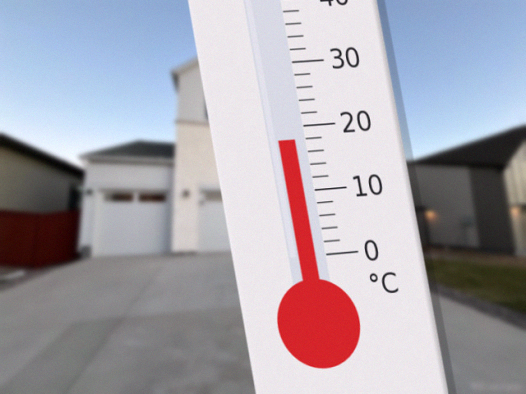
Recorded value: 18
